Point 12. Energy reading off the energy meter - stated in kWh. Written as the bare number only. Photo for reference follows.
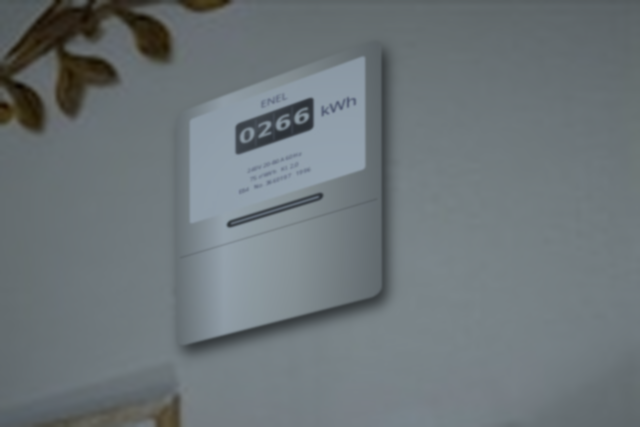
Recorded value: 266
